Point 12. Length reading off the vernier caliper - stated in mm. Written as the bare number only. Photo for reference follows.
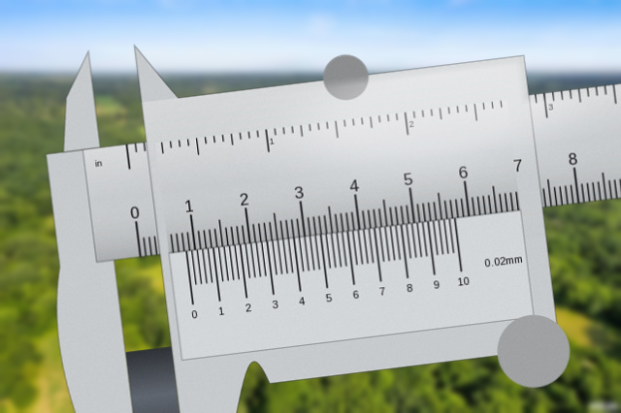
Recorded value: 8.4
